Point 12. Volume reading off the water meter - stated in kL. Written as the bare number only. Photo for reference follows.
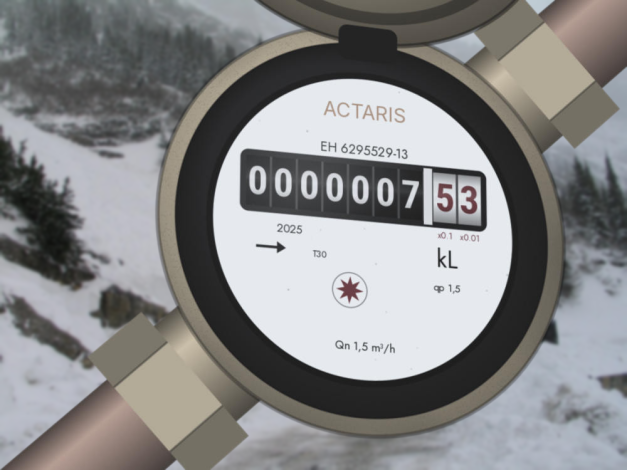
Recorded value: 7.53
